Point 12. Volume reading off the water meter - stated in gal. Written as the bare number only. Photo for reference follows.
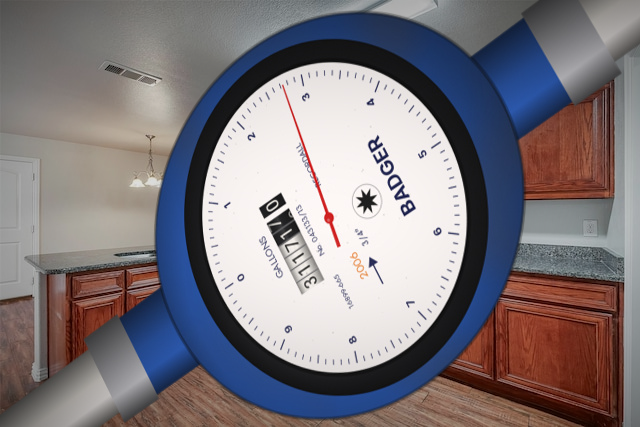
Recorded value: 3117172.7
